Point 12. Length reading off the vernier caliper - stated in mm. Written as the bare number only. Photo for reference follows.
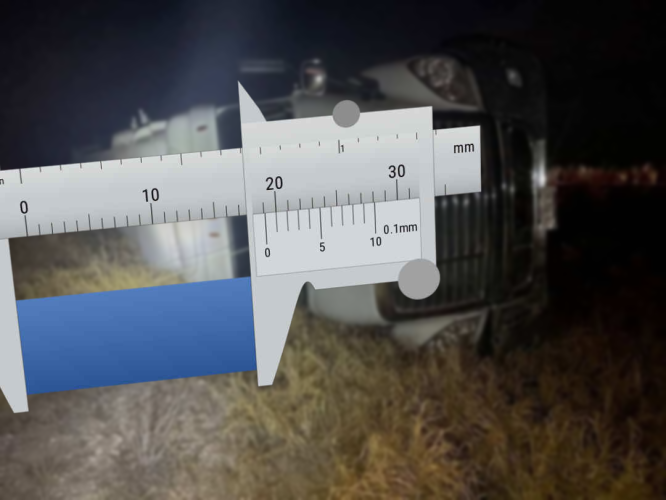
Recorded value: 19.1
